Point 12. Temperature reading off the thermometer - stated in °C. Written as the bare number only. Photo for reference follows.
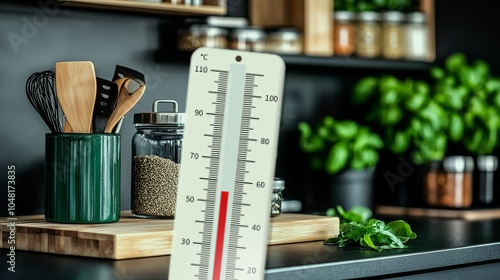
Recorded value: 55
